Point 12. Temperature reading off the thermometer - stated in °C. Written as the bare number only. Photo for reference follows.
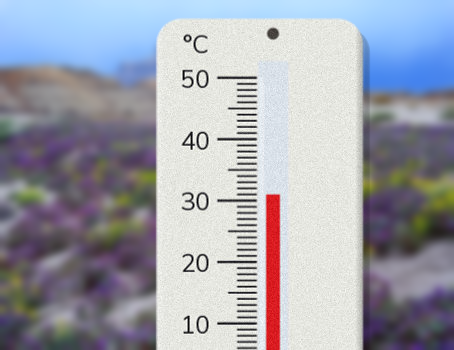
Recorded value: 31
